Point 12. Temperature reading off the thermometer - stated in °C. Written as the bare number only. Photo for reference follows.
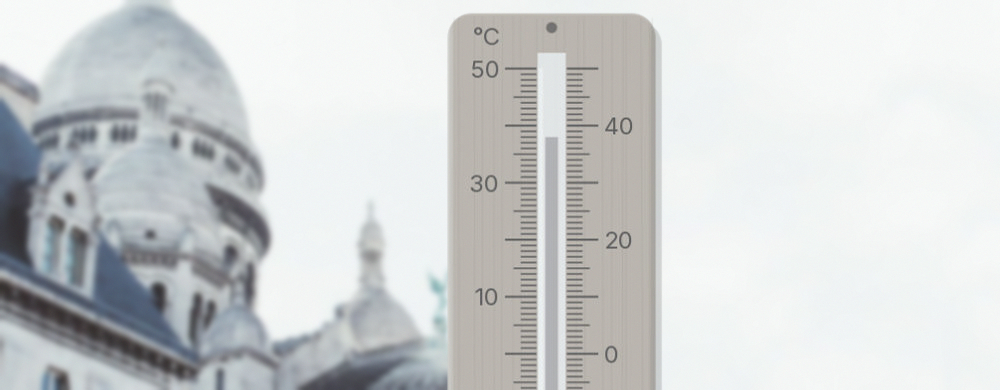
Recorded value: 38
